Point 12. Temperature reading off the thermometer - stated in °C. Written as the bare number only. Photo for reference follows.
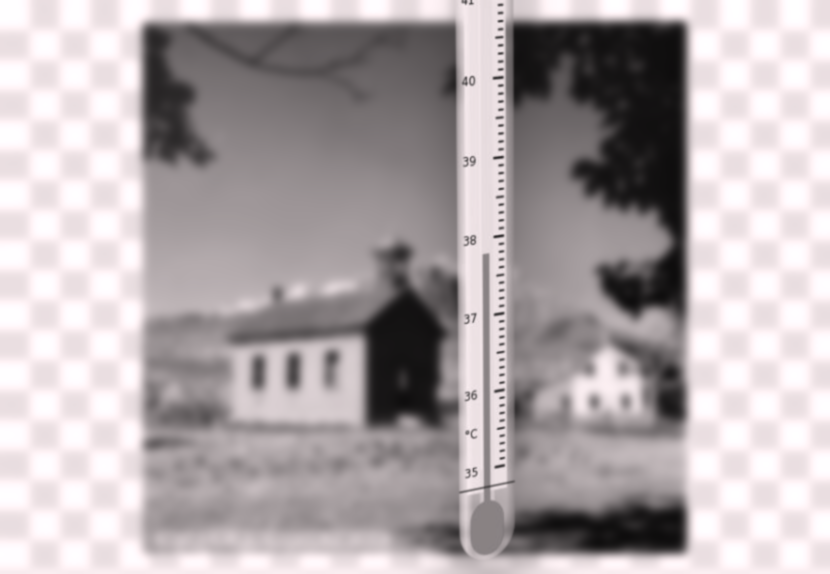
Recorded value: 37.8
